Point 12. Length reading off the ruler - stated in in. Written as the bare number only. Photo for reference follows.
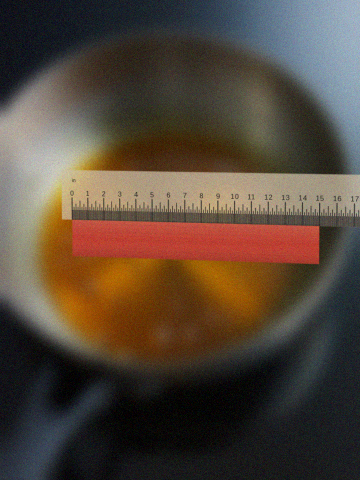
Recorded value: 15
